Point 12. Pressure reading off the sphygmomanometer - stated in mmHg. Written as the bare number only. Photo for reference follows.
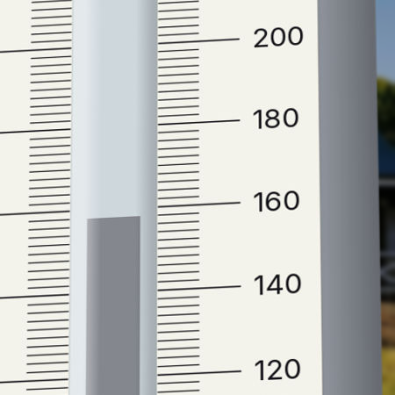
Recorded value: 158
